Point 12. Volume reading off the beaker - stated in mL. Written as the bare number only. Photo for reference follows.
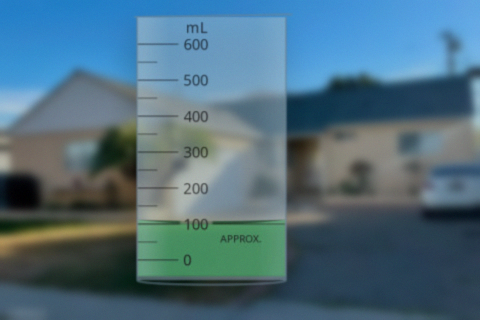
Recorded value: 100
